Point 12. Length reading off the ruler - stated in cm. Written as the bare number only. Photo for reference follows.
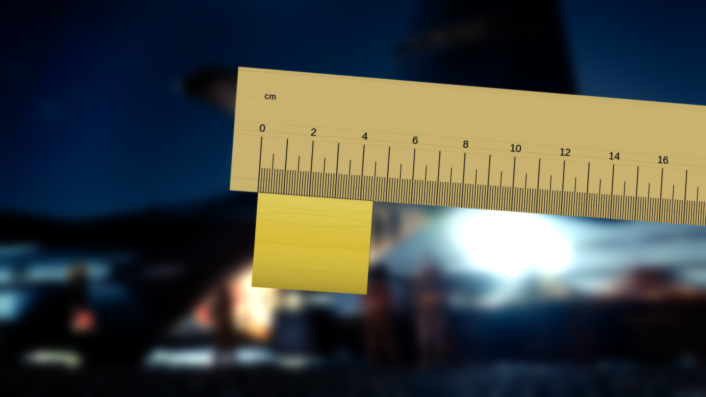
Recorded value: 4.5
